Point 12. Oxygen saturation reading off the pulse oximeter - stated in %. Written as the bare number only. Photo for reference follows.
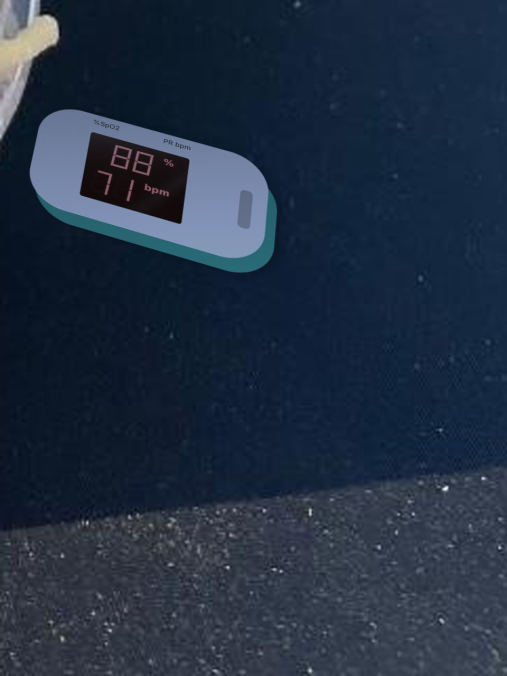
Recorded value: 88
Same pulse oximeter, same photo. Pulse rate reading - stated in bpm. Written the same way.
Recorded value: 71
